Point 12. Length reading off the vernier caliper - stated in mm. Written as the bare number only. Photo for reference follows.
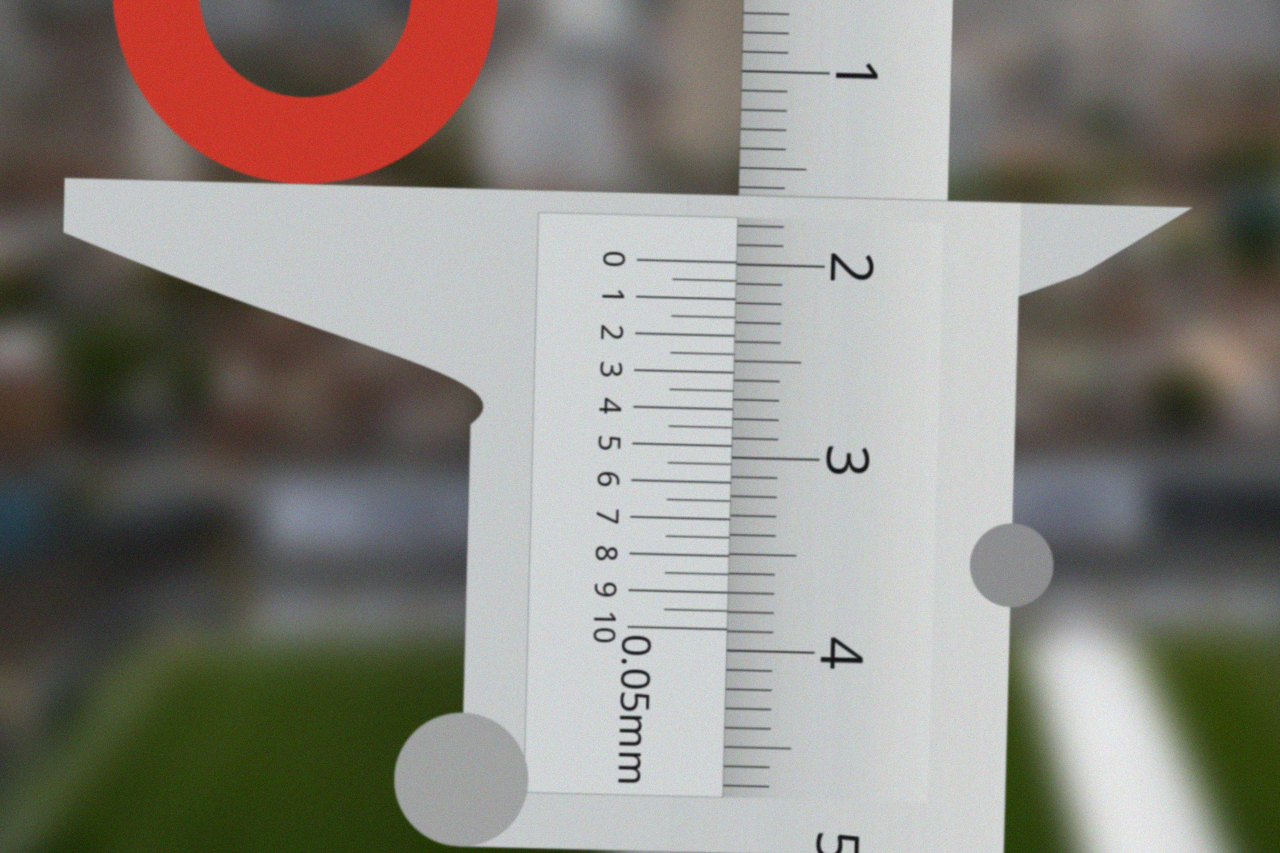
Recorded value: 19.9
